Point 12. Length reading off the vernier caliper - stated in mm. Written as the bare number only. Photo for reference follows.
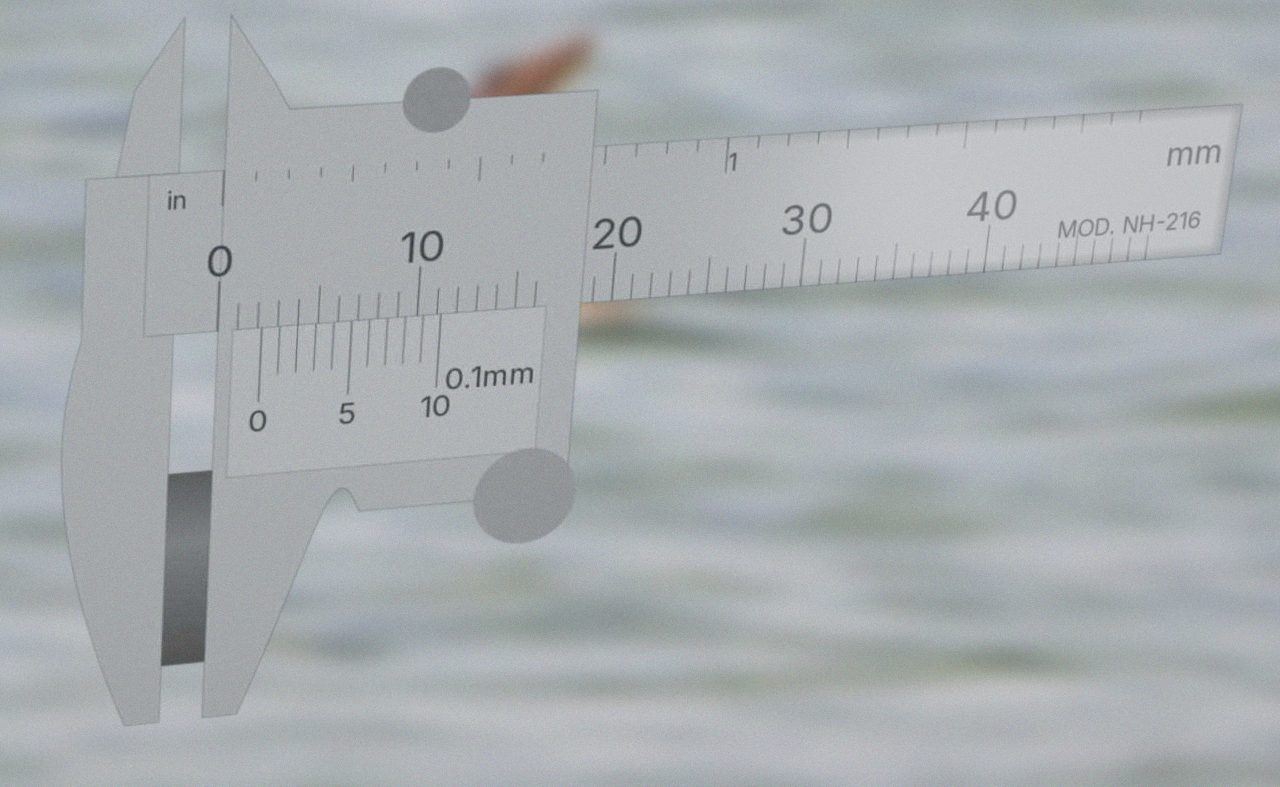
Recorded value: 2.2
